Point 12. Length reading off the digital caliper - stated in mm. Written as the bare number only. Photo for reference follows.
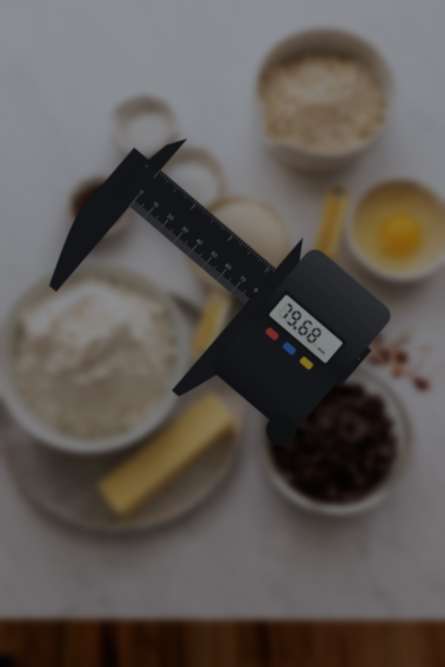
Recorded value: 79.68
